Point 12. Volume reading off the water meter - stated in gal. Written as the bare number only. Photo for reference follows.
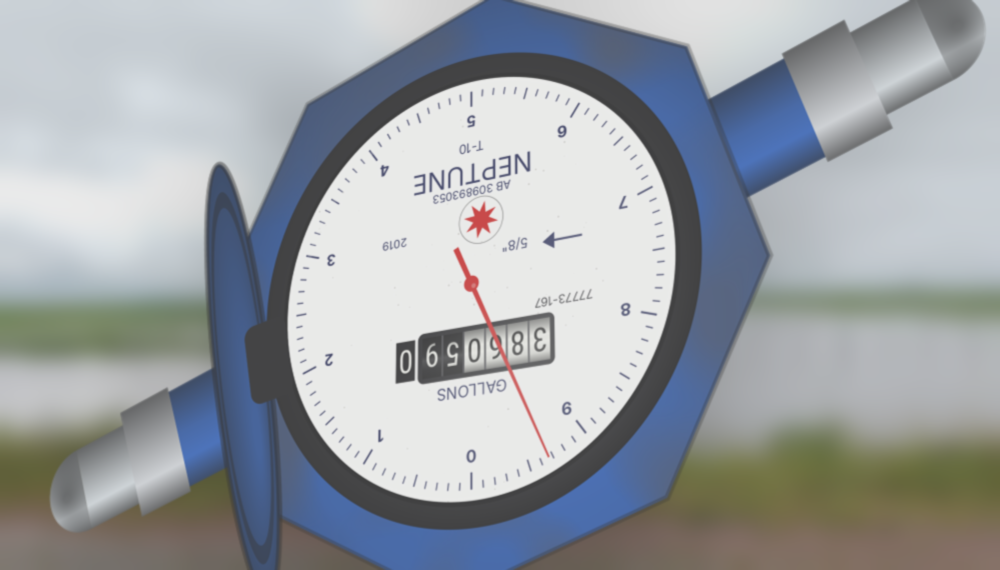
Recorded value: 3860589.3
